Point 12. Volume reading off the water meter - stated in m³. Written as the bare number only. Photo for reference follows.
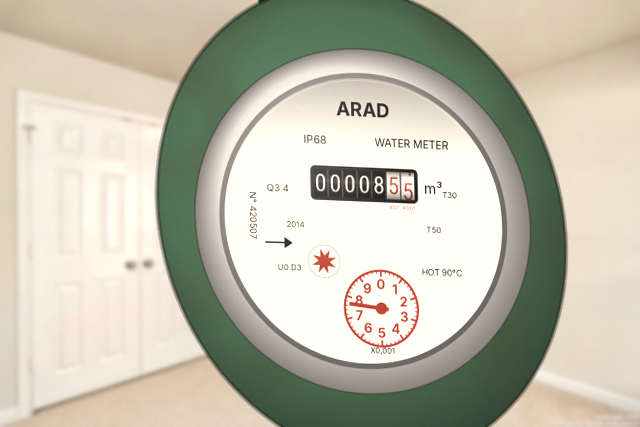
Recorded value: 8.547
